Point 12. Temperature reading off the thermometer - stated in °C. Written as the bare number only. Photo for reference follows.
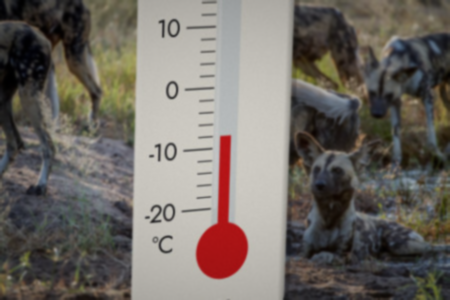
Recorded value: -8
